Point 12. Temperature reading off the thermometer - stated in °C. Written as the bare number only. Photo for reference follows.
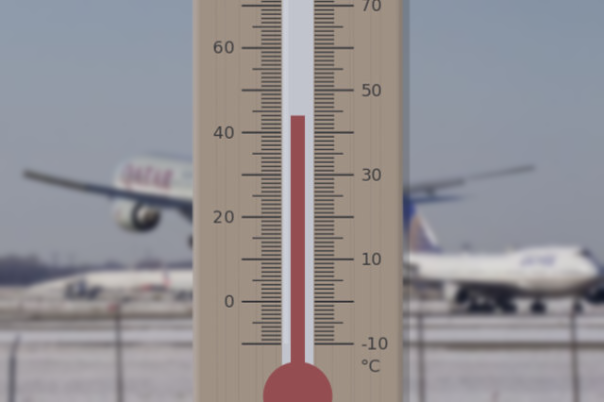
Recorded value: 44
